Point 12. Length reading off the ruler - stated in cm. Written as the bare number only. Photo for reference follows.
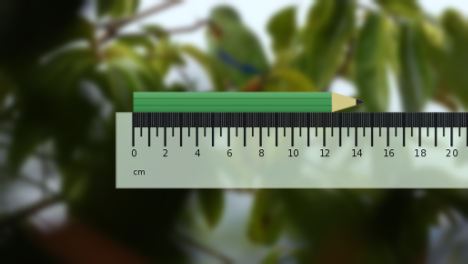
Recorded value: 14.5
